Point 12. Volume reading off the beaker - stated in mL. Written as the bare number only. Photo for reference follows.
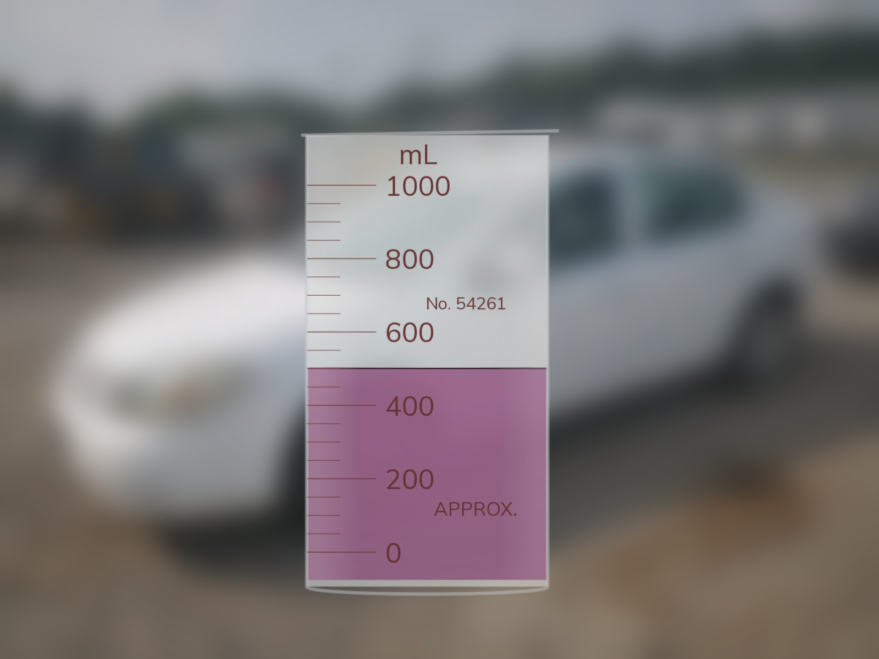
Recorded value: 500
